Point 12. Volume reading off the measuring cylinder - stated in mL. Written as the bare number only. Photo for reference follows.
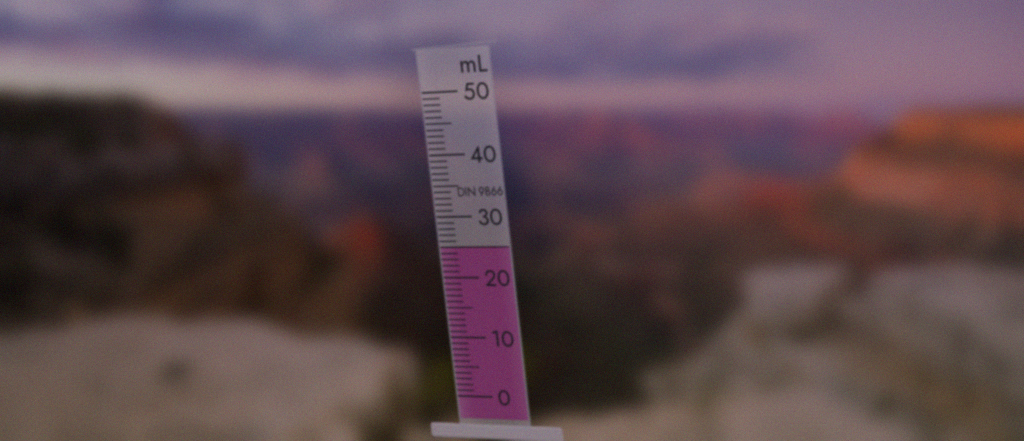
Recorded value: 25
